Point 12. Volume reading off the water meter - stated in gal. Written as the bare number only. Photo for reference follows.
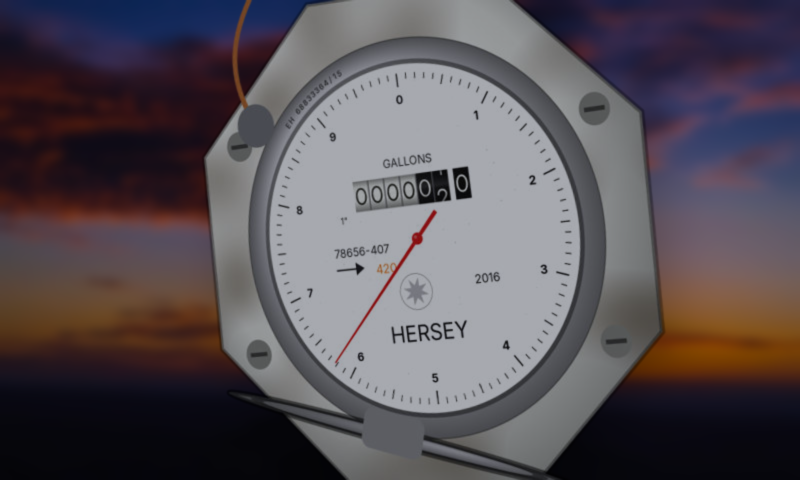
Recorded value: 16.2
